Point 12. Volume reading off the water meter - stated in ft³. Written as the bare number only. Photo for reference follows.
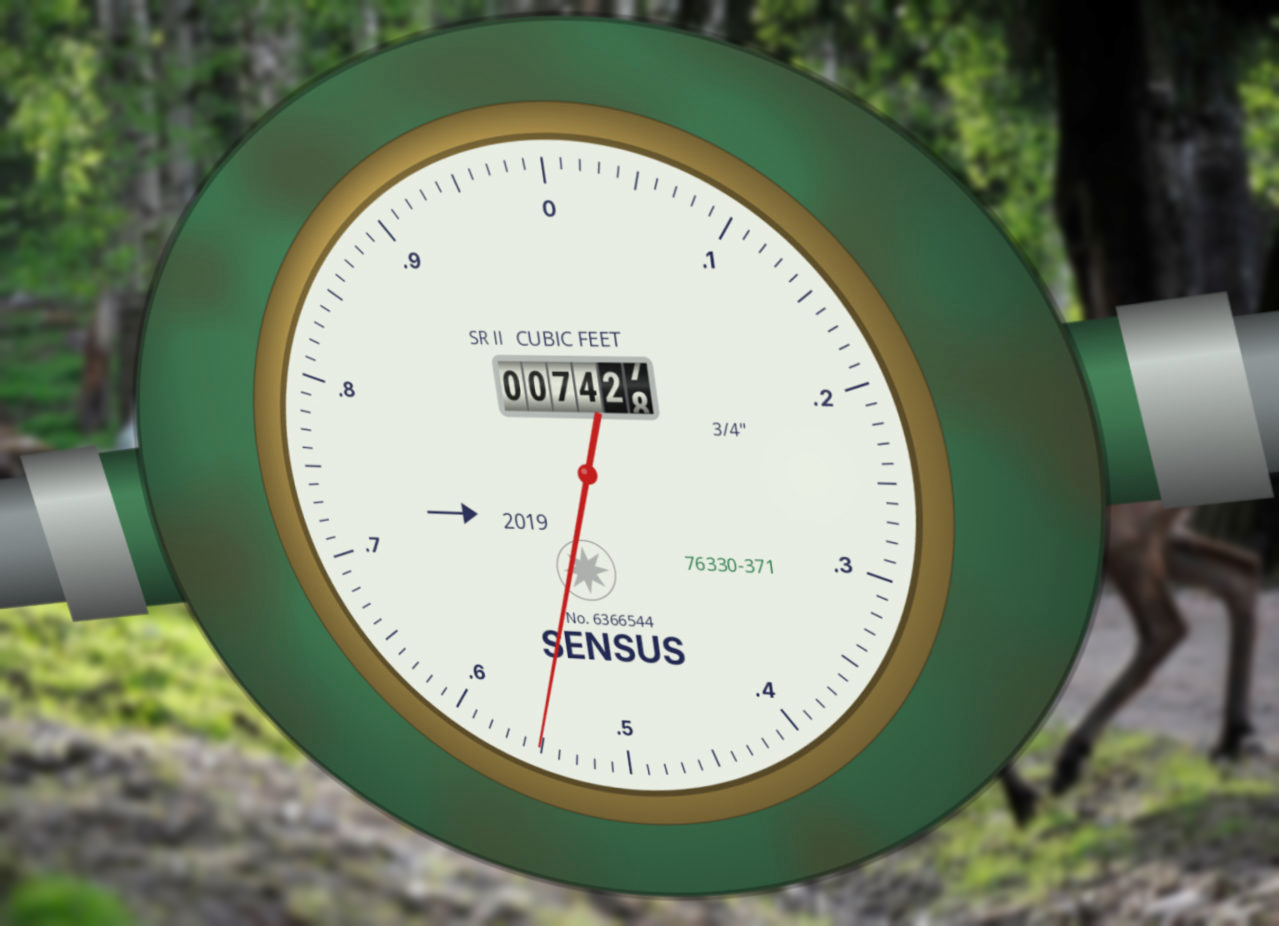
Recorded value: 7427.55
